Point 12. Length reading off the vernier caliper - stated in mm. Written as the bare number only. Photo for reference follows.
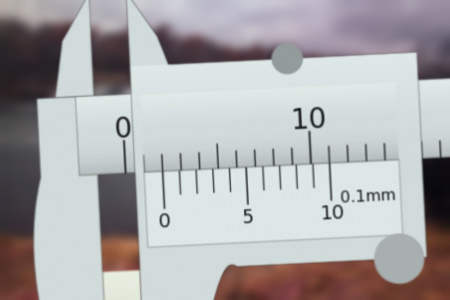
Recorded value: 2.0
